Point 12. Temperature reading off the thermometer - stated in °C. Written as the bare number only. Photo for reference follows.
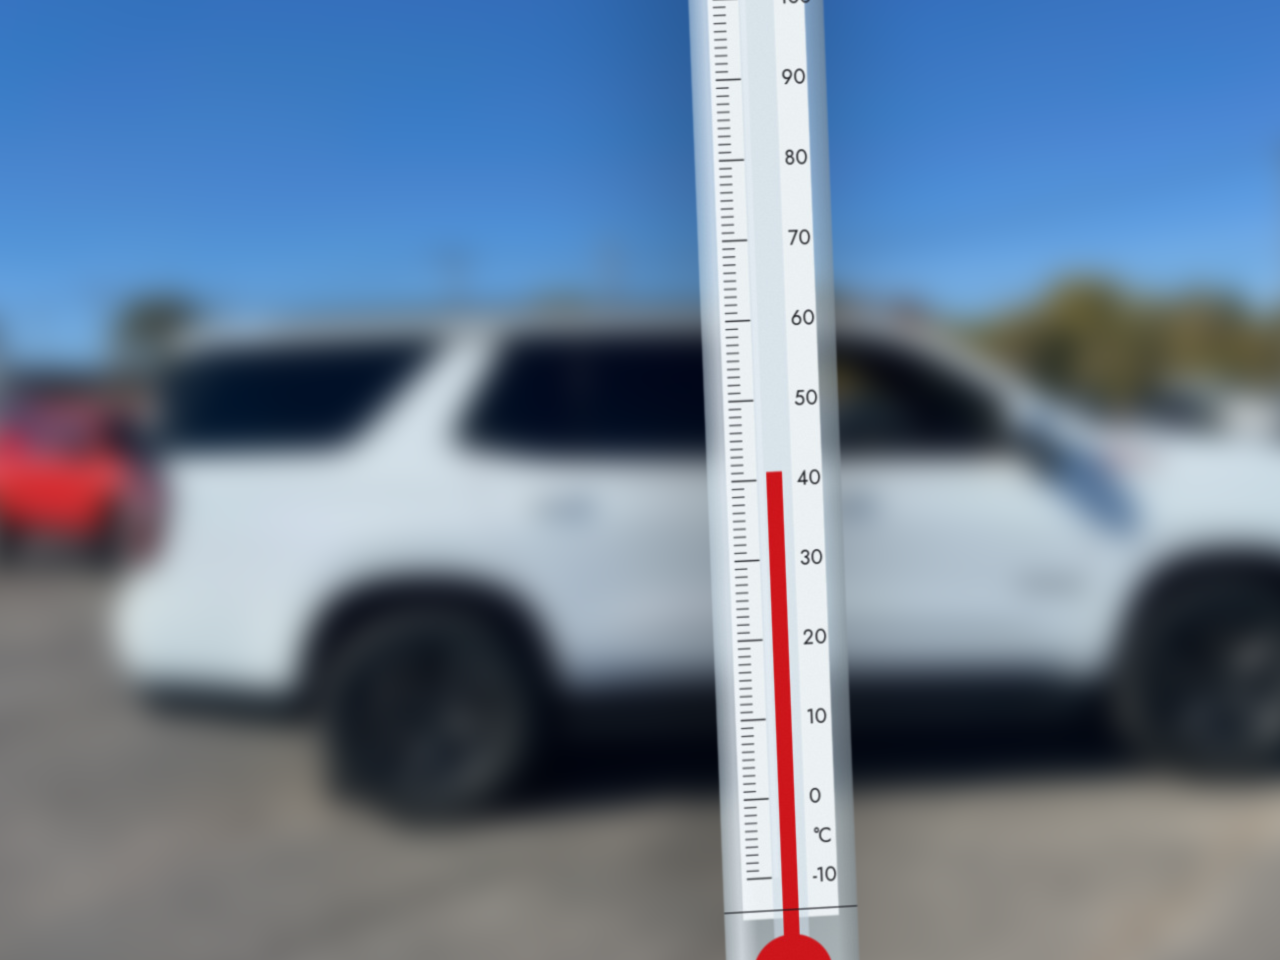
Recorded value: 41
